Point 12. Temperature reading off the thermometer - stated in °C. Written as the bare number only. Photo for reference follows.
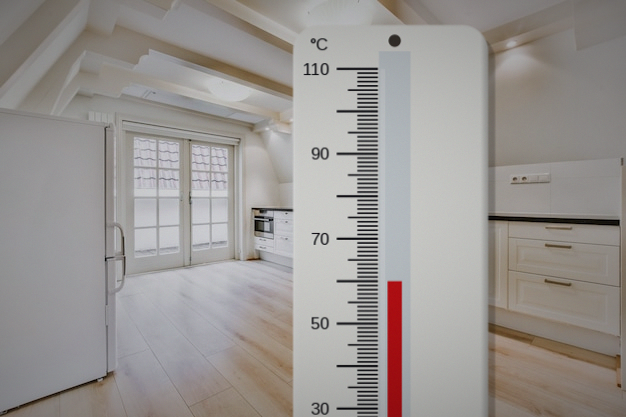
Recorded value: 60
